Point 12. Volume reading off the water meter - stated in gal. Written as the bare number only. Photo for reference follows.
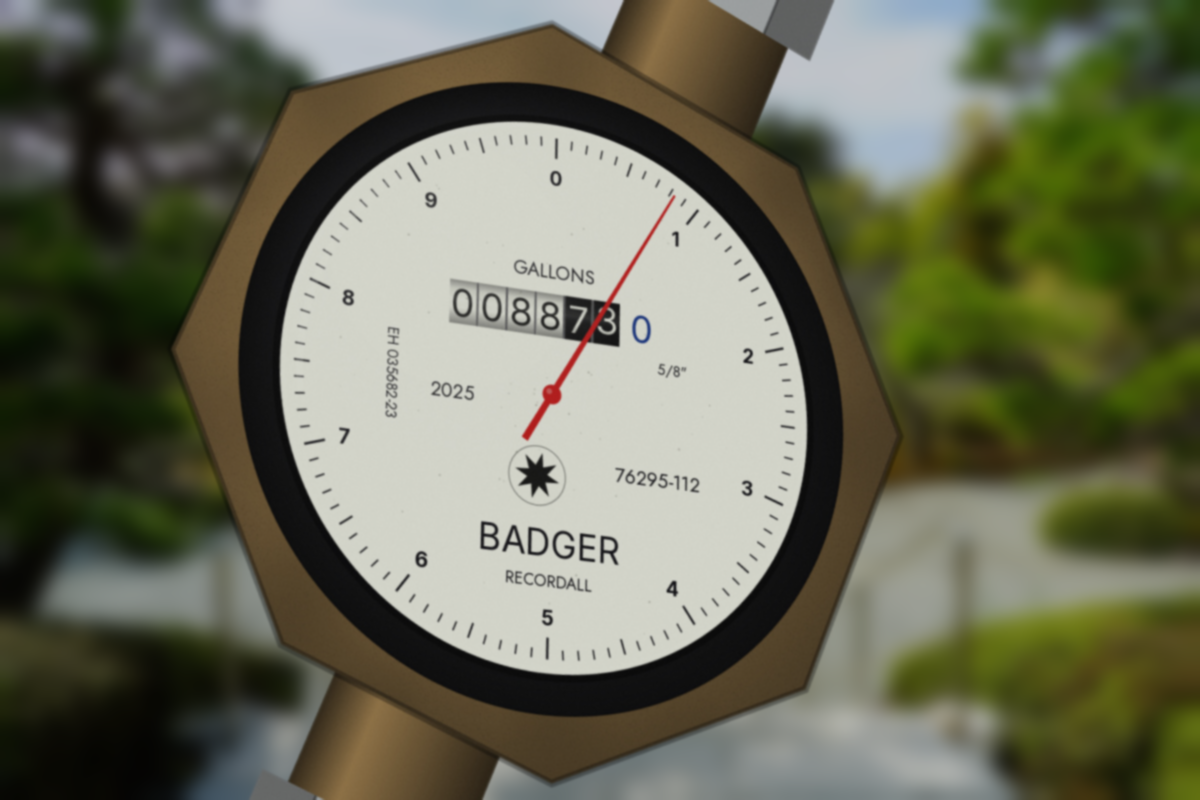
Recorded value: 88730.8
